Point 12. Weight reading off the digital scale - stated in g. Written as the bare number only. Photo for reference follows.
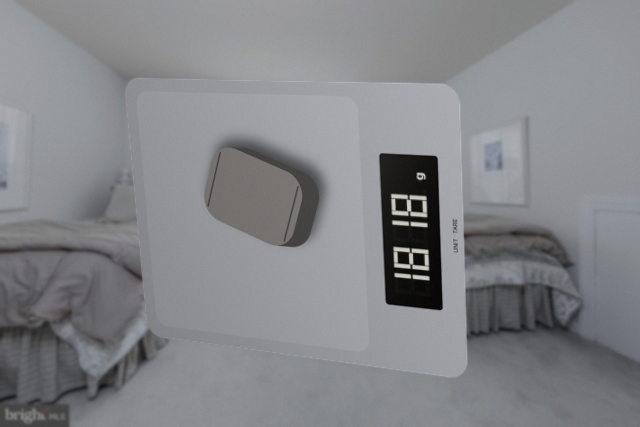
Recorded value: 1818
